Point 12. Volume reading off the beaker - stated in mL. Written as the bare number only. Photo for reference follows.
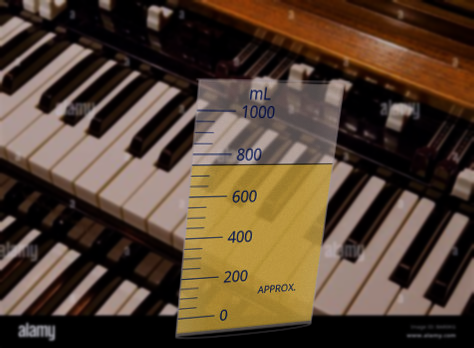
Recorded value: 750
